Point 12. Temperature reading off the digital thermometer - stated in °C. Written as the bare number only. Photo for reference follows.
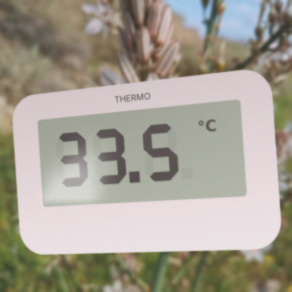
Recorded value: 33.5
